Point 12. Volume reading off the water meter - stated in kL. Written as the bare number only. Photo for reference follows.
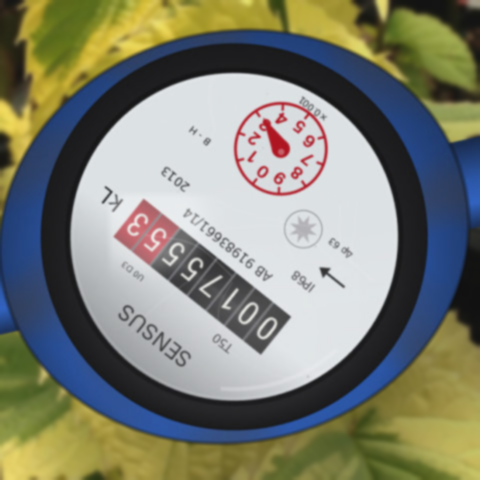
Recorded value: 1755.533
